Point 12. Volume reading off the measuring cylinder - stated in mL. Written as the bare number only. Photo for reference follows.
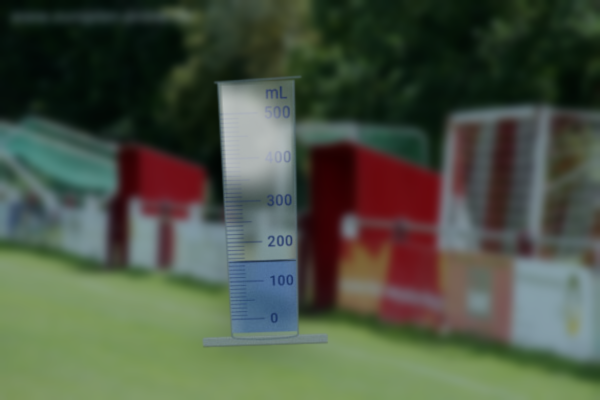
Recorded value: 150
